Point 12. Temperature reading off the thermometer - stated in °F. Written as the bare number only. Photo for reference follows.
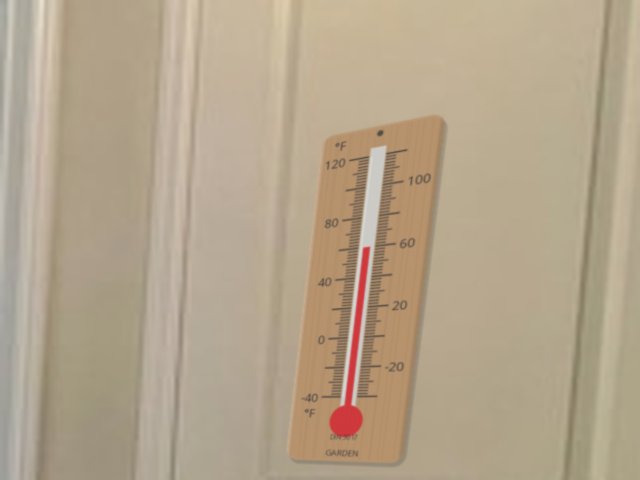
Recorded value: 60
